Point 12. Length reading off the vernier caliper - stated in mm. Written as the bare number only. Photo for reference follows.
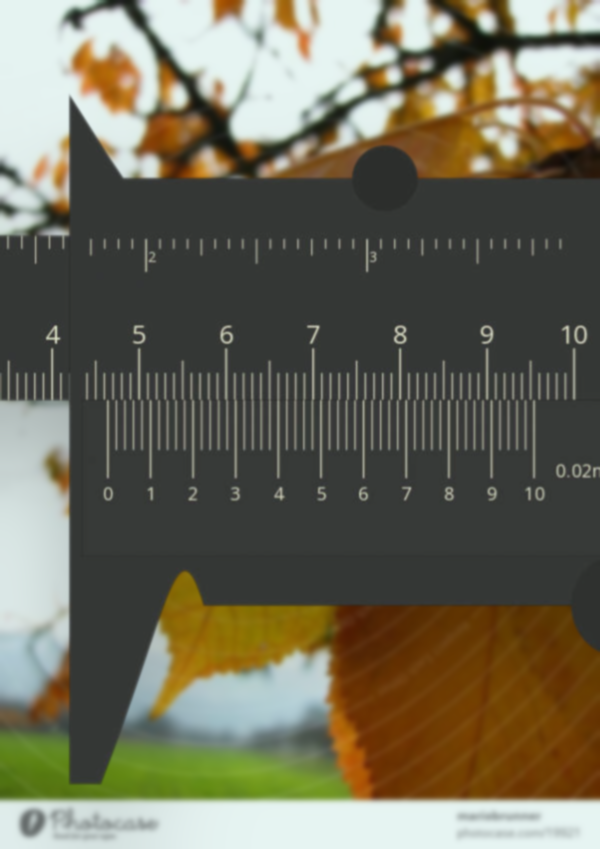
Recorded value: 46.4
